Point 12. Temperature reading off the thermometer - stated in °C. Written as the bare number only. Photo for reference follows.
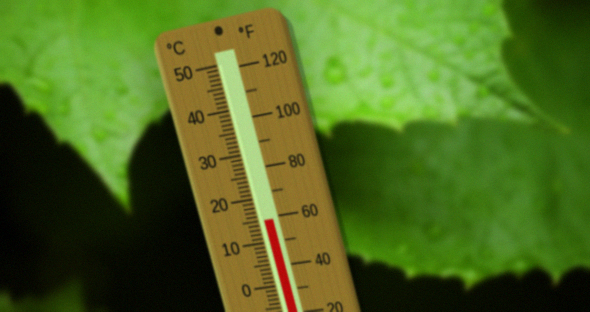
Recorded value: 15
